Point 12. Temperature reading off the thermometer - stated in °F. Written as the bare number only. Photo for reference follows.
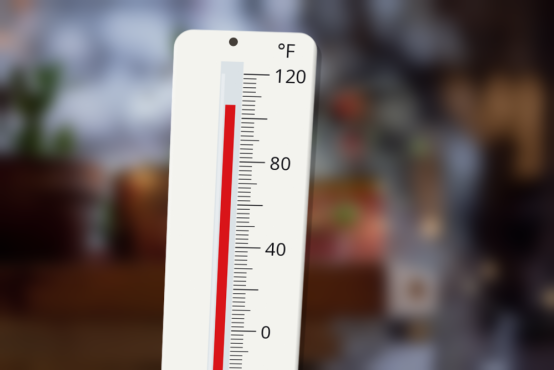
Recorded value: 106
